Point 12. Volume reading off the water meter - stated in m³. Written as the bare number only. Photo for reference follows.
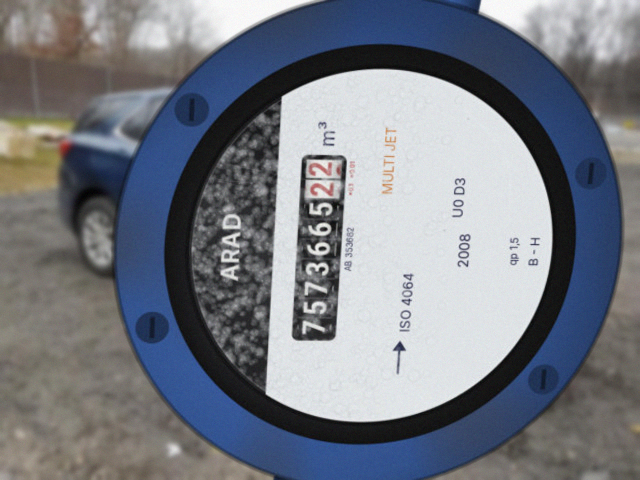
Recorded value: 7573665.22
